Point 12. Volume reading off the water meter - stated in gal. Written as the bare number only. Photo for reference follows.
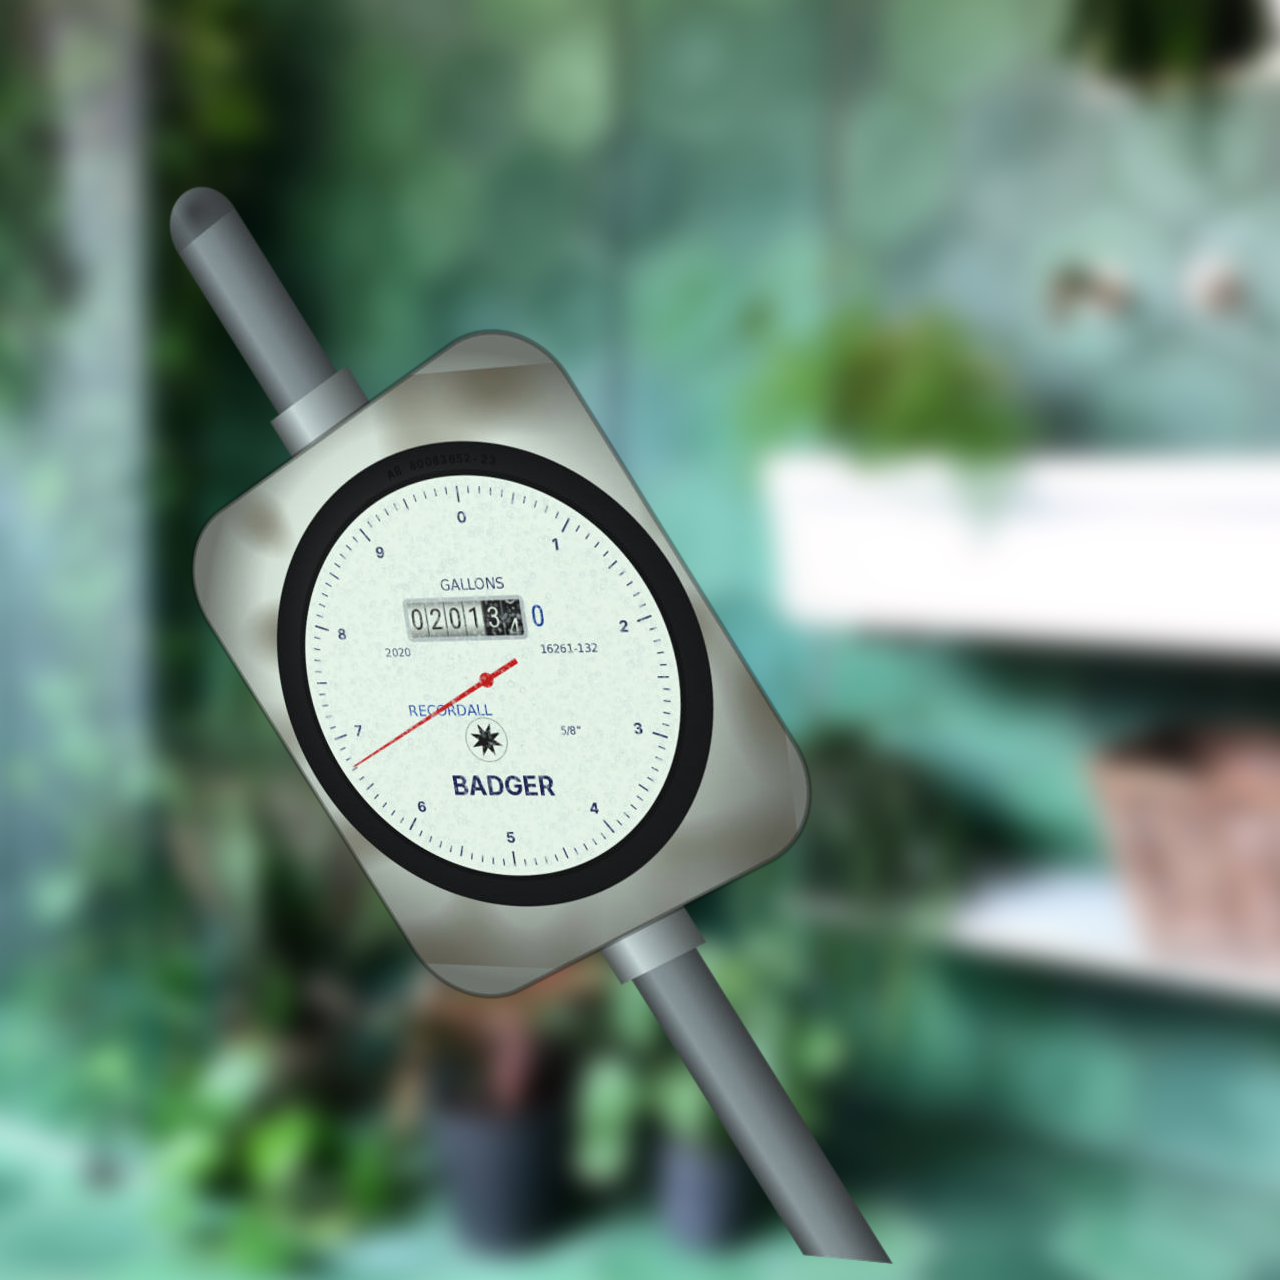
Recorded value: 201336.7
